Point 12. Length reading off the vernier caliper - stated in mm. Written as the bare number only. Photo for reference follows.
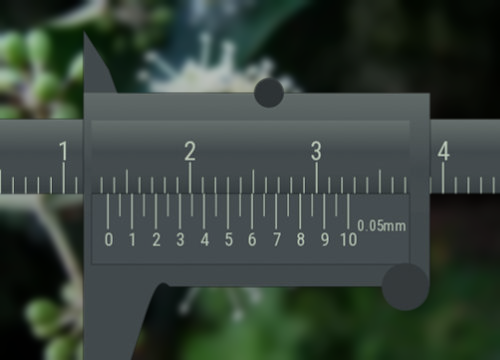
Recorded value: 13.5
